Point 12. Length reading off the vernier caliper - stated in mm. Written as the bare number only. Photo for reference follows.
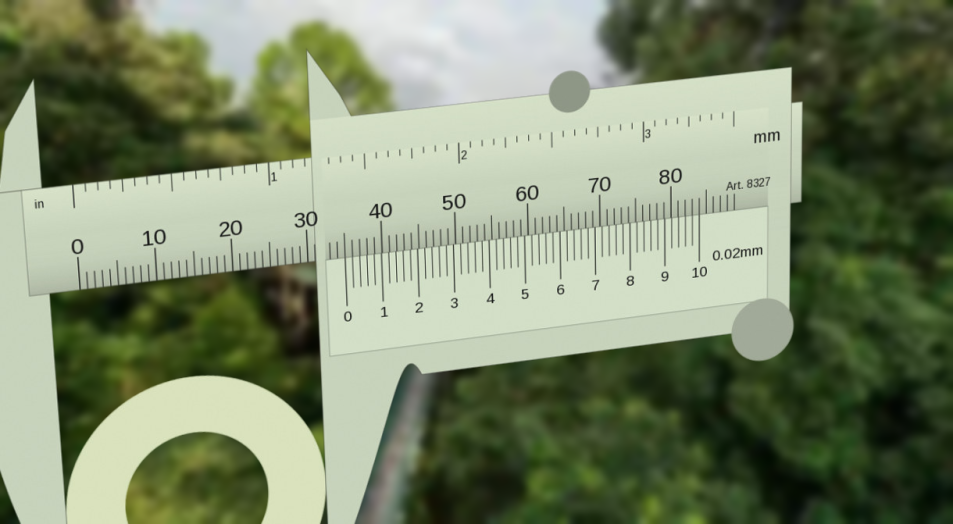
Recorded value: 35.0
